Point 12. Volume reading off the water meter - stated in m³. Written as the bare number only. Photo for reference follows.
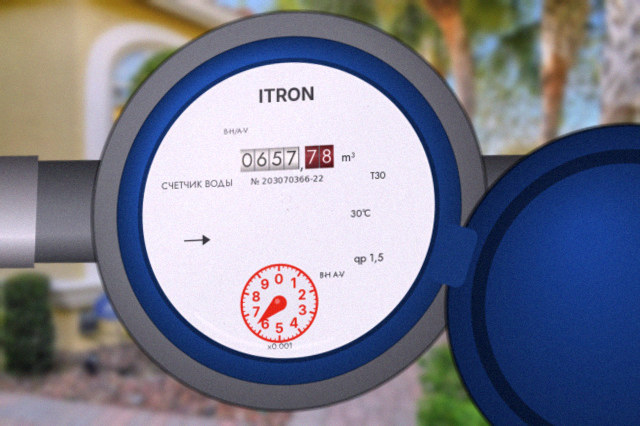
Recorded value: 657.786
